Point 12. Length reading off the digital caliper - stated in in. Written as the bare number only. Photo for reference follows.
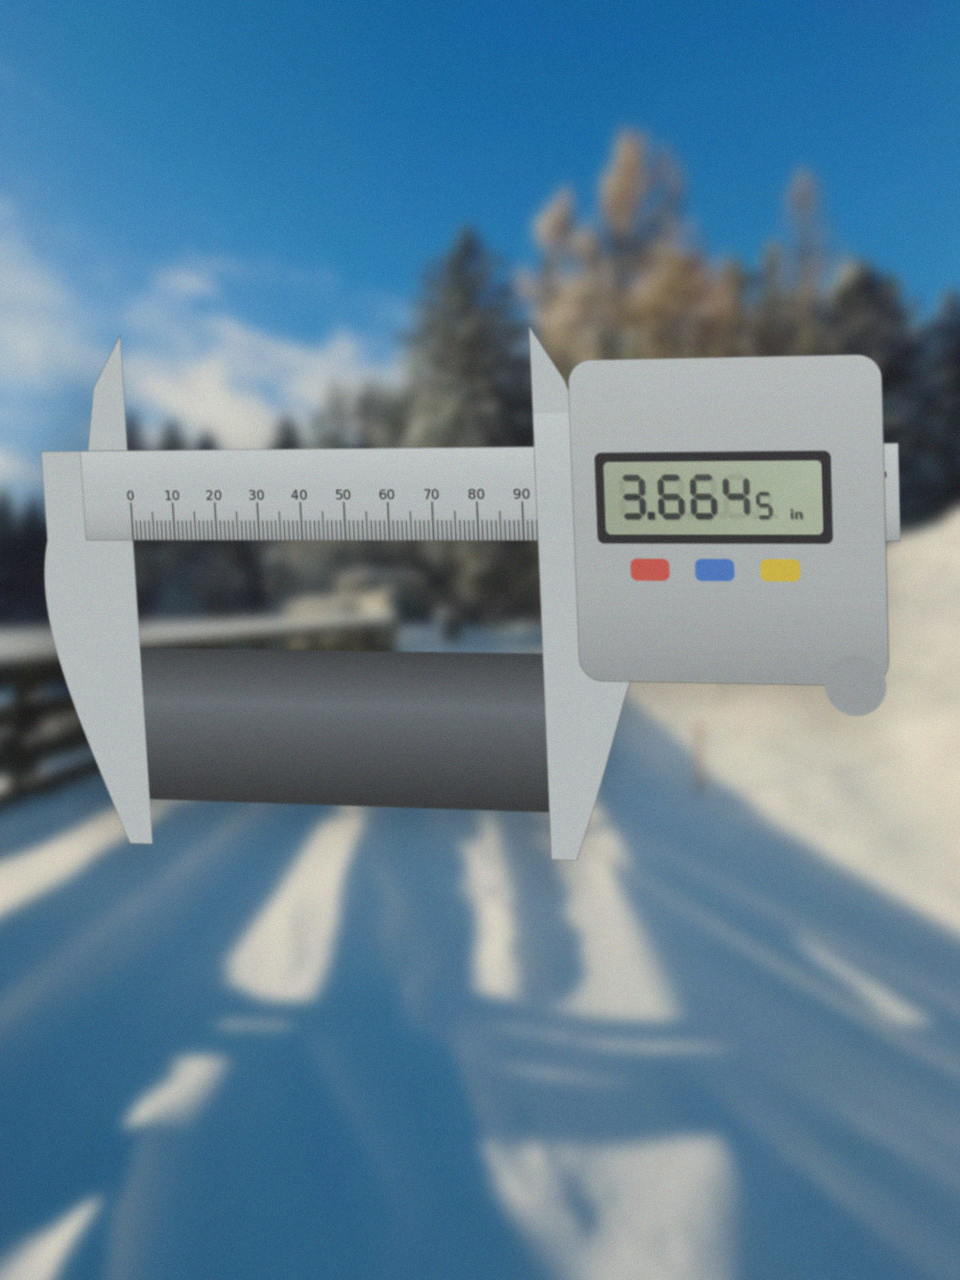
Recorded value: 3.6645
